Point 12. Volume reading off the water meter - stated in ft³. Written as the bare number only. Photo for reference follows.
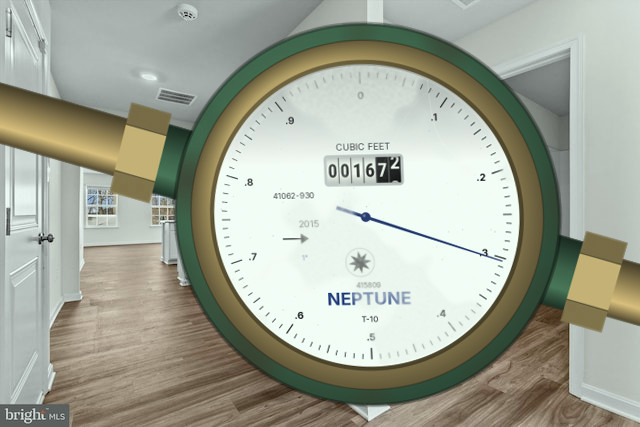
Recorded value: 1672.30
